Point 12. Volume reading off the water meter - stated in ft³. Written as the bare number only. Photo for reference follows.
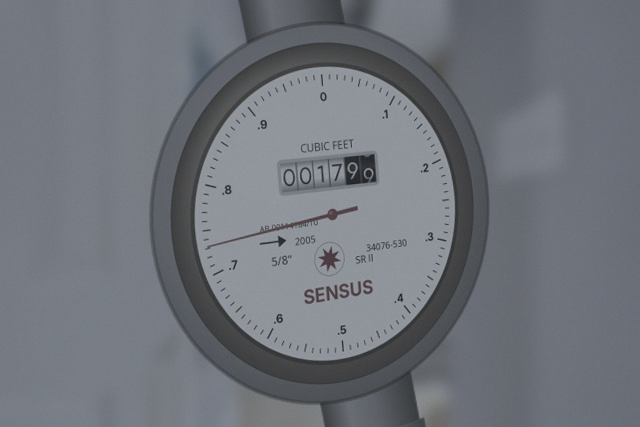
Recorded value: 1798.73
